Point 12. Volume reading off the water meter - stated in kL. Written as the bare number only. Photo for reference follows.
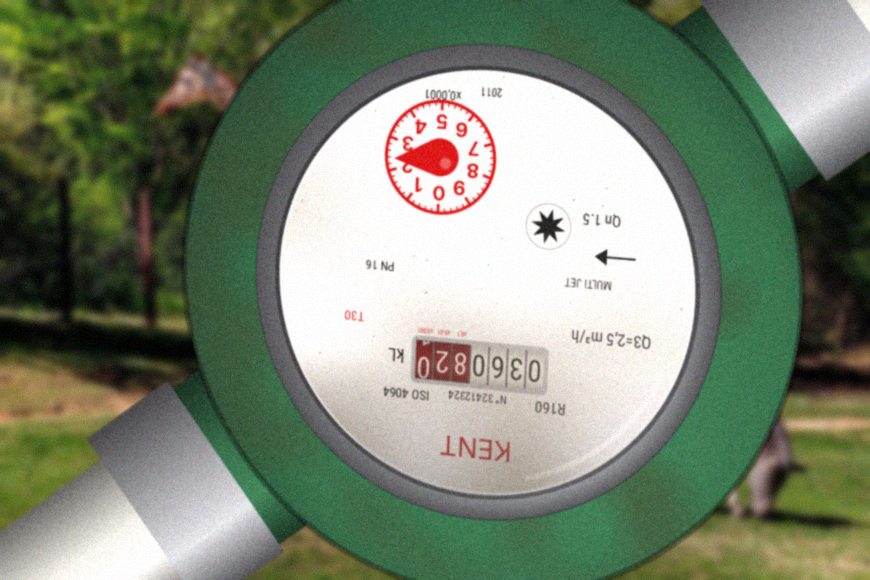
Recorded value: 360.8202
